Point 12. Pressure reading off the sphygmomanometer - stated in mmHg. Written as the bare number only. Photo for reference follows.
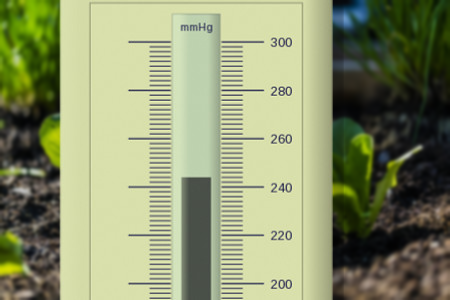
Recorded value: 244
